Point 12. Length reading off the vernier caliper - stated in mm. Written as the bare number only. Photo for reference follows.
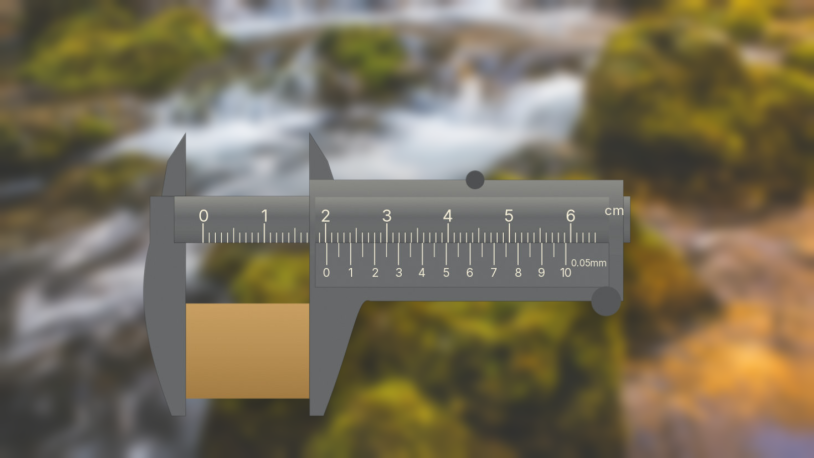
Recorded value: 20.2
